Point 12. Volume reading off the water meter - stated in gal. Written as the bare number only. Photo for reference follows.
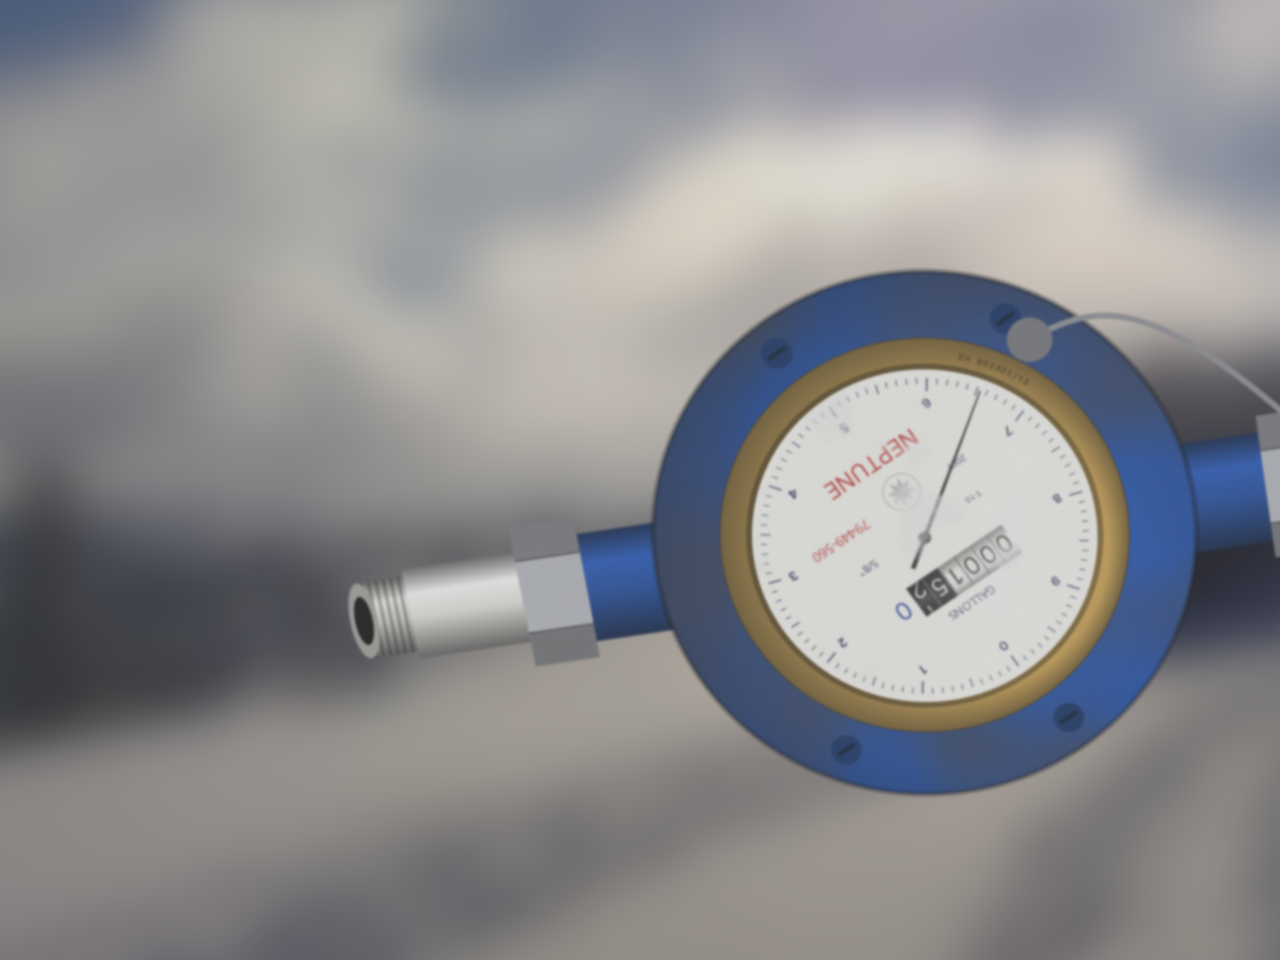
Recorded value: 1516.5
